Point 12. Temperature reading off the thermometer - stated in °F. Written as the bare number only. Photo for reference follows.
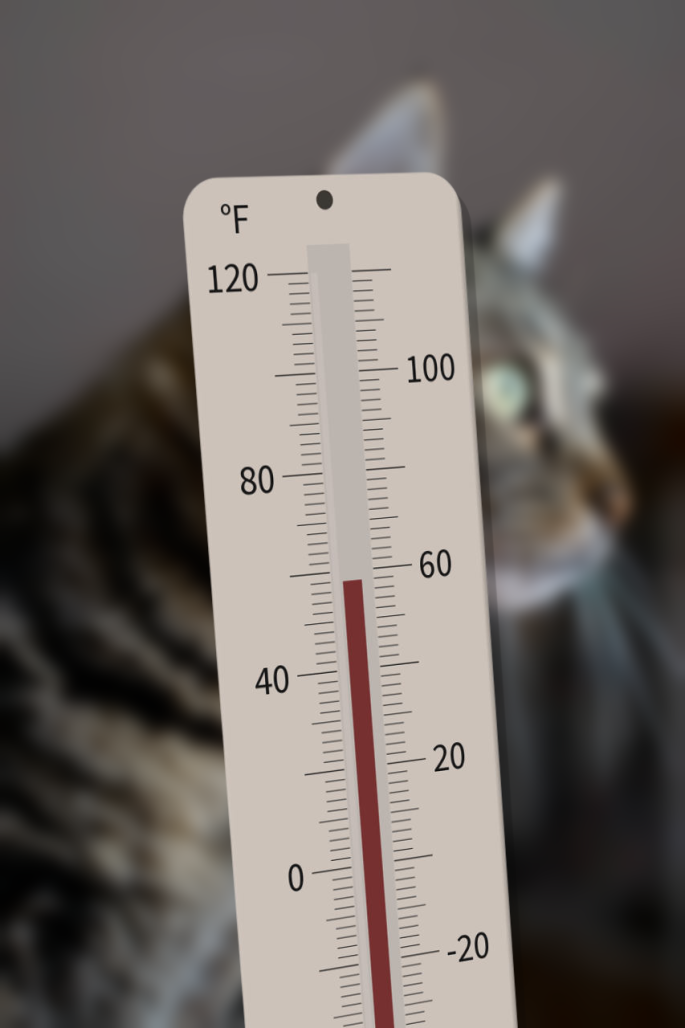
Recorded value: 58
